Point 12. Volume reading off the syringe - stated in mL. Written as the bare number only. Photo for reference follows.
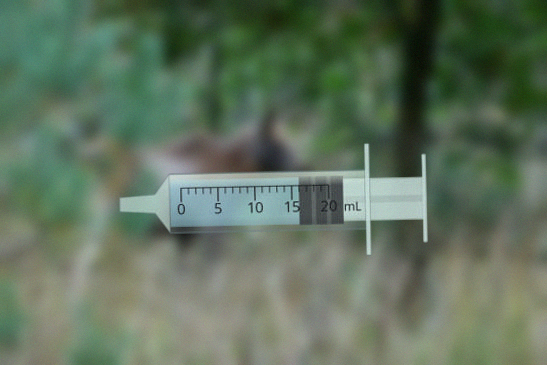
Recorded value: 16
